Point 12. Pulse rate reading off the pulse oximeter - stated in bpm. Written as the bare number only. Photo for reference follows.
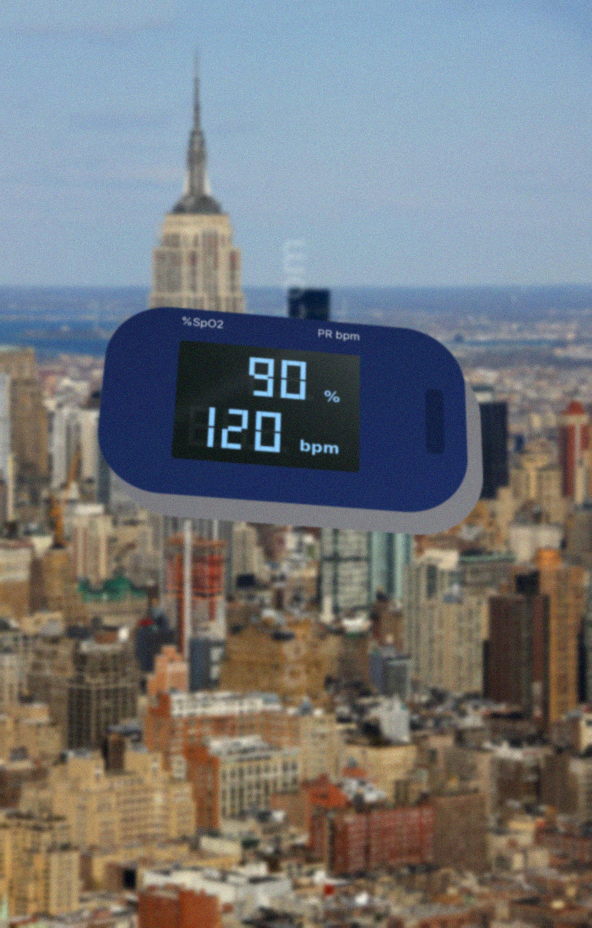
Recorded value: 120
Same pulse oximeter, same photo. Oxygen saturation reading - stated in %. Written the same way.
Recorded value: 90
